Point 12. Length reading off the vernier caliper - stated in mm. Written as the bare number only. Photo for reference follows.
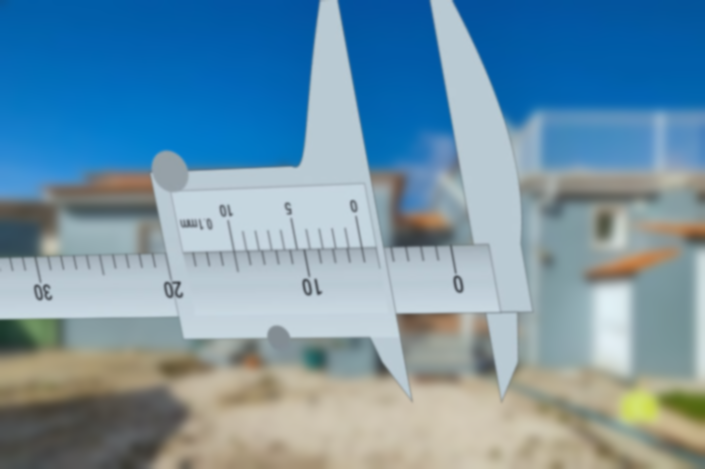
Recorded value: 6.0
